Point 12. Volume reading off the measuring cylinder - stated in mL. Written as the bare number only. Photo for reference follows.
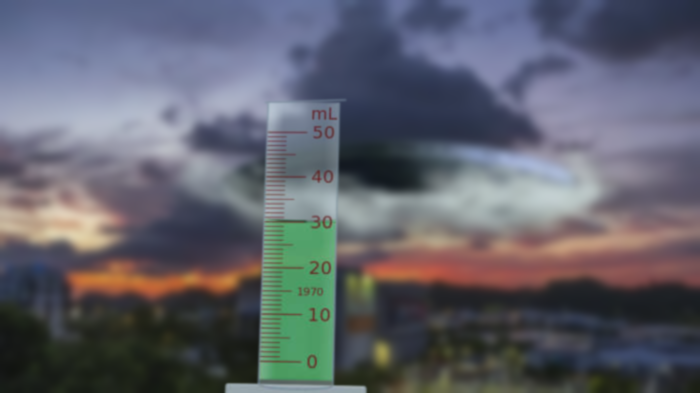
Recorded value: 30
